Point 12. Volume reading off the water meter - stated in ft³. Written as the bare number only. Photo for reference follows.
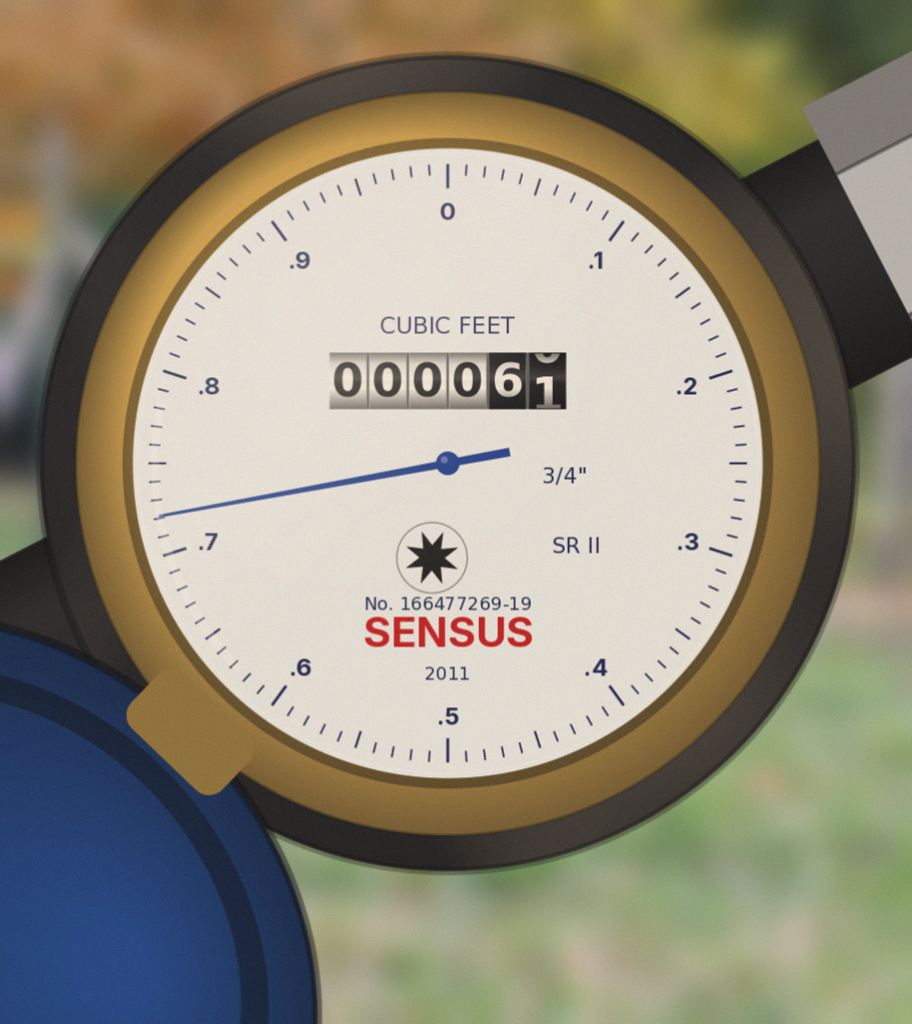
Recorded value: 60.72
